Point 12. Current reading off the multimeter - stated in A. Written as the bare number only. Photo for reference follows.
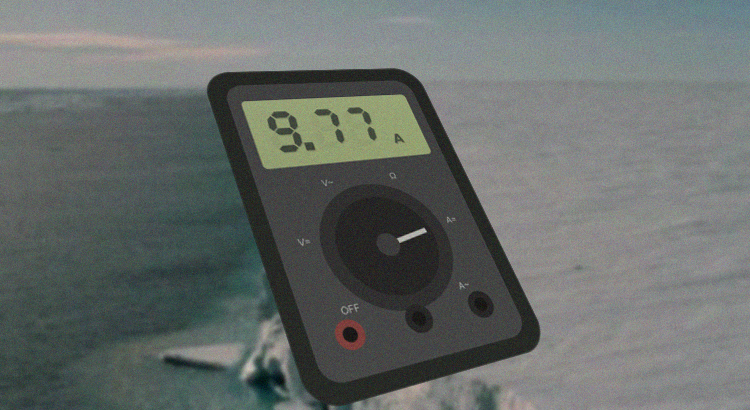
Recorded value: 9.77
